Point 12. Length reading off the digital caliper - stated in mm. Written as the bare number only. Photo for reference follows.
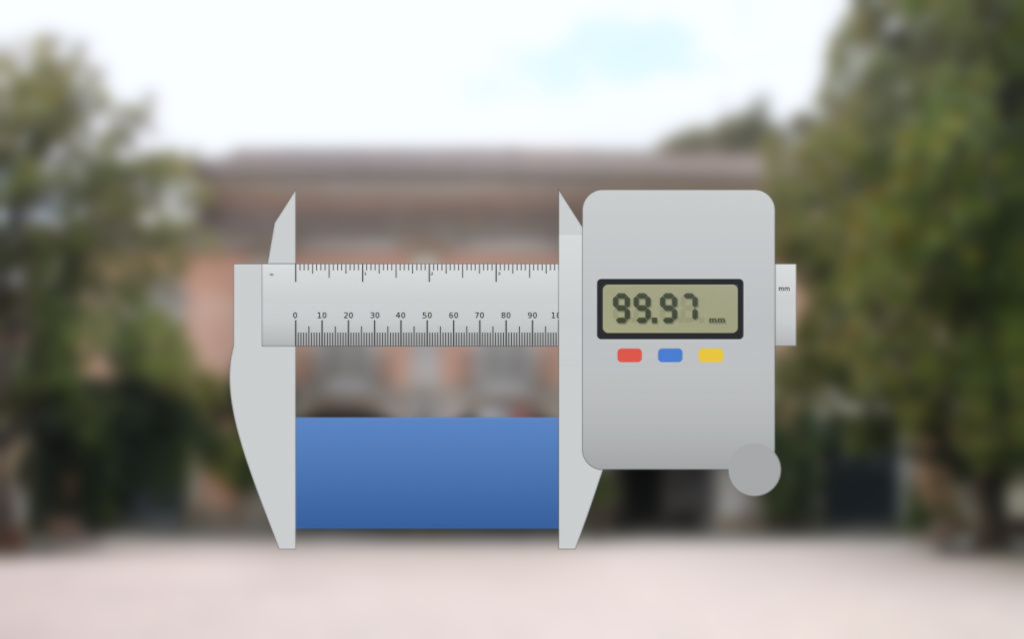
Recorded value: 99.97
